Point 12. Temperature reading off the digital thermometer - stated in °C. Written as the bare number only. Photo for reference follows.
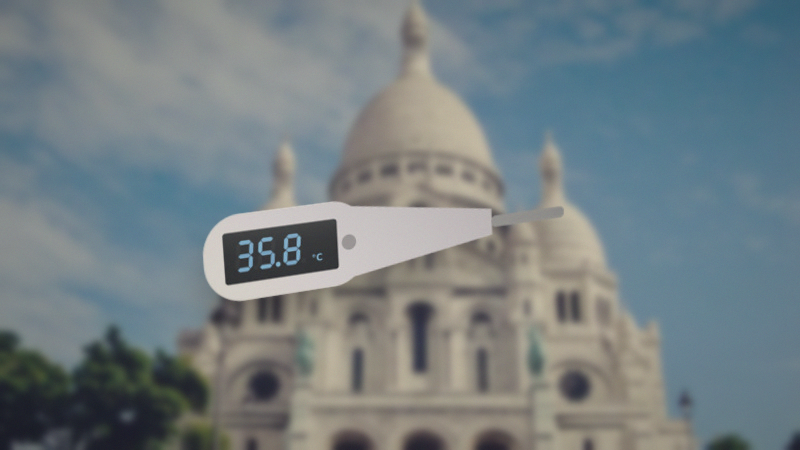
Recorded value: 35.8
